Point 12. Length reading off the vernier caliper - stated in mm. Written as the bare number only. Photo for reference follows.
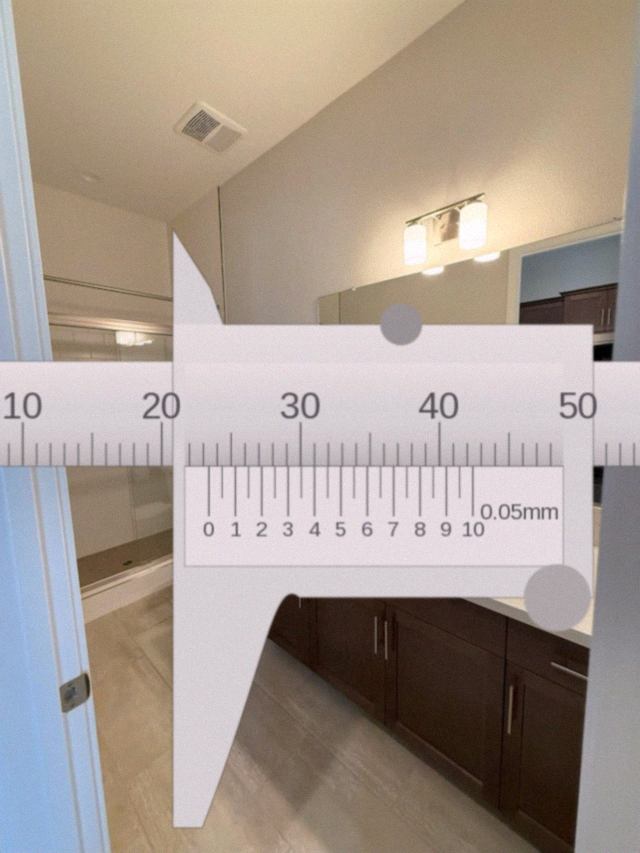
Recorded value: 23.4
